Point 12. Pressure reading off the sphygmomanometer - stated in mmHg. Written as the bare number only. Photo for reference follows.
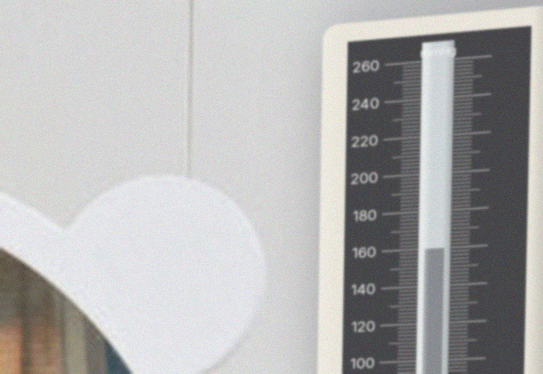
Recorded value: 160
